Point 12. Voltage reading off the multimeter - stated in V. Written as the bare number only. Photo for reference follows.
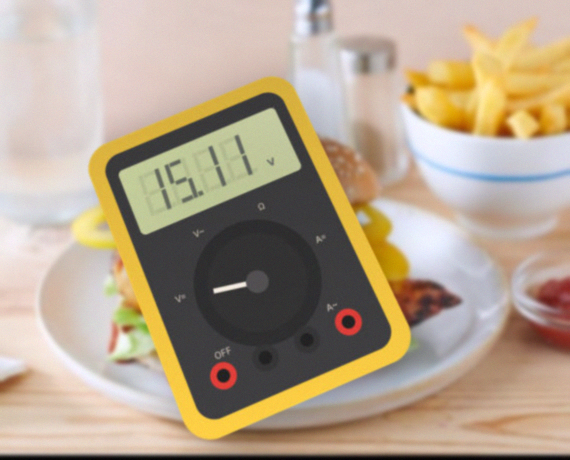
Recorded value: 15.11
